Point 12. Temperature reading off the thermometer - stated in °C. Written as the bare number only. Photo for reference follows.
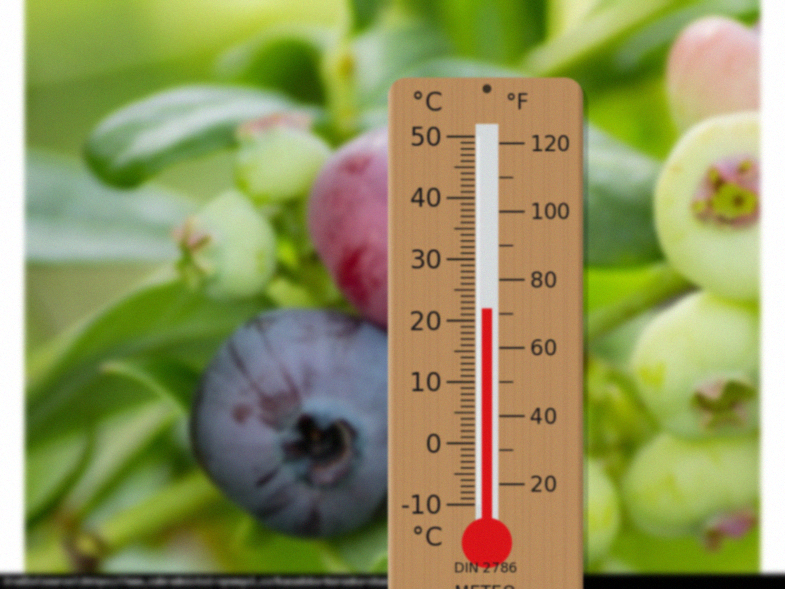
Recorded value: 22
